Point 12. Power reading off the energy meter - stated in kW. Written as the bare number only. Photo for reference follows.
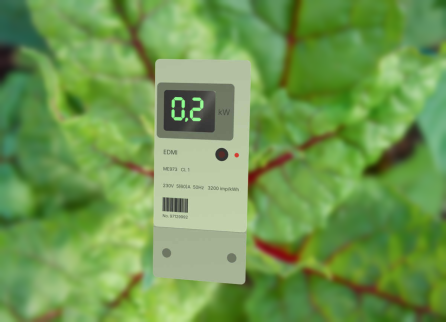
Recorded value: 0.2
